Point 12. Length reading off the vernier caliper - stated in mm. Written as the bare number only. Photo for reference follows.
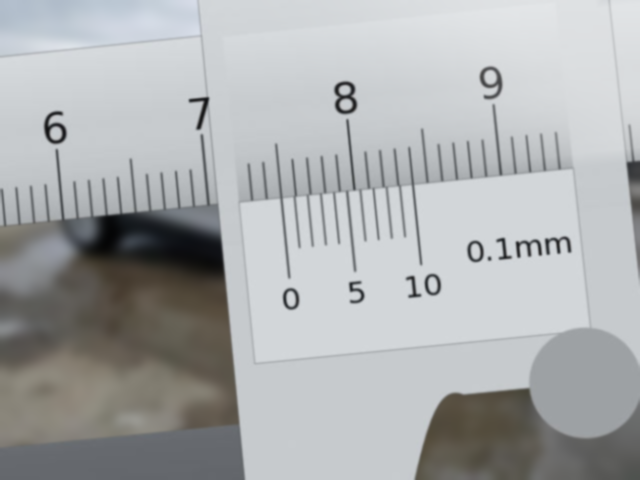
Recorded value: 75.0
